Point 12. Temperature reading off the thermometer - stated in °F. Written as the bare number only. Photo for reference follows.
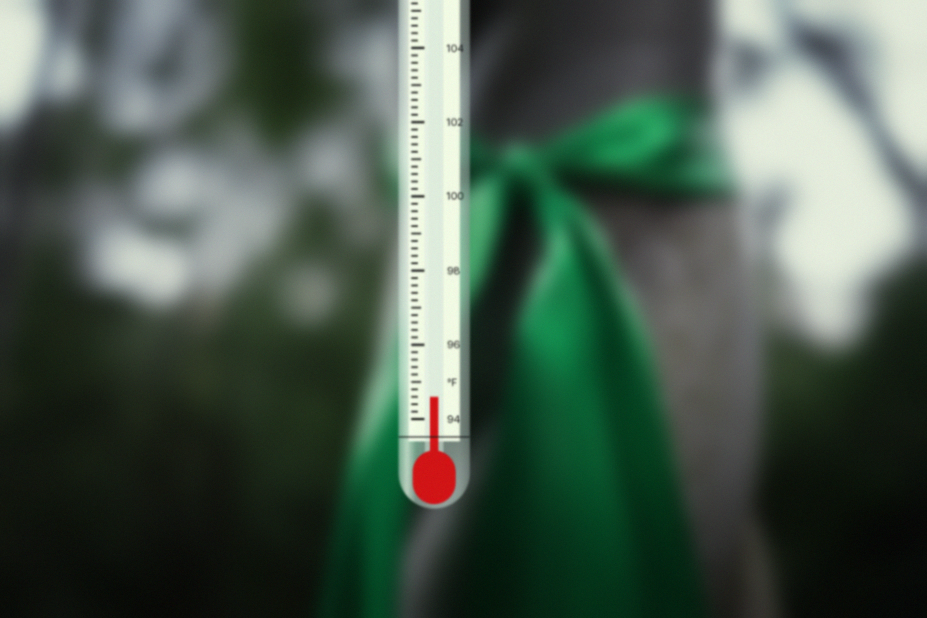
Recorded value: 94.6
